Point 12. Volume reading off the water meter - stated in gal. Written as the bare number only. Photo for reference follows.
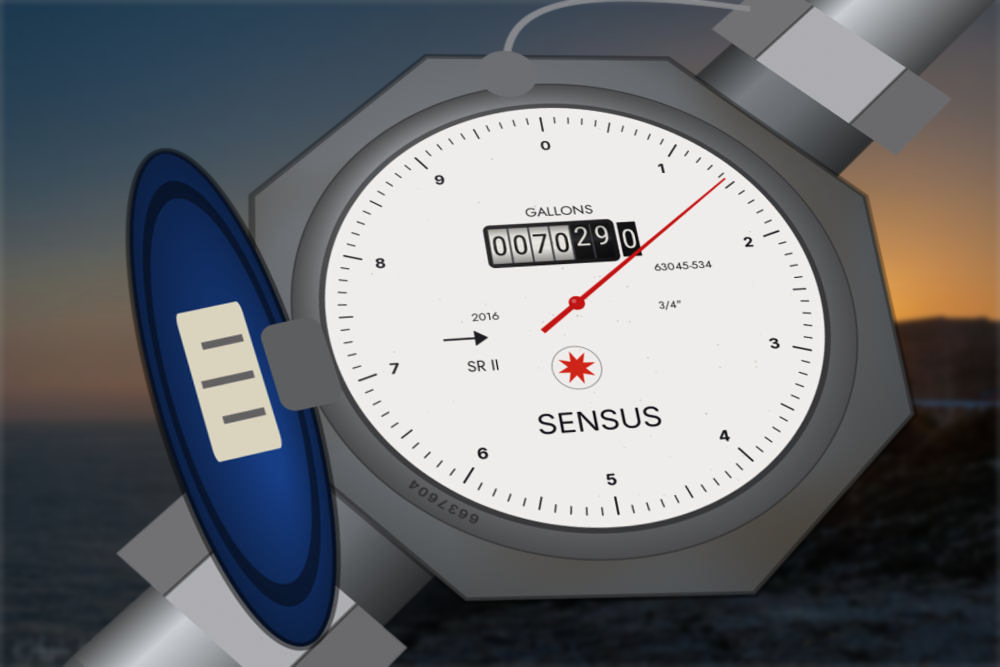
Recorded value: 70291.4
